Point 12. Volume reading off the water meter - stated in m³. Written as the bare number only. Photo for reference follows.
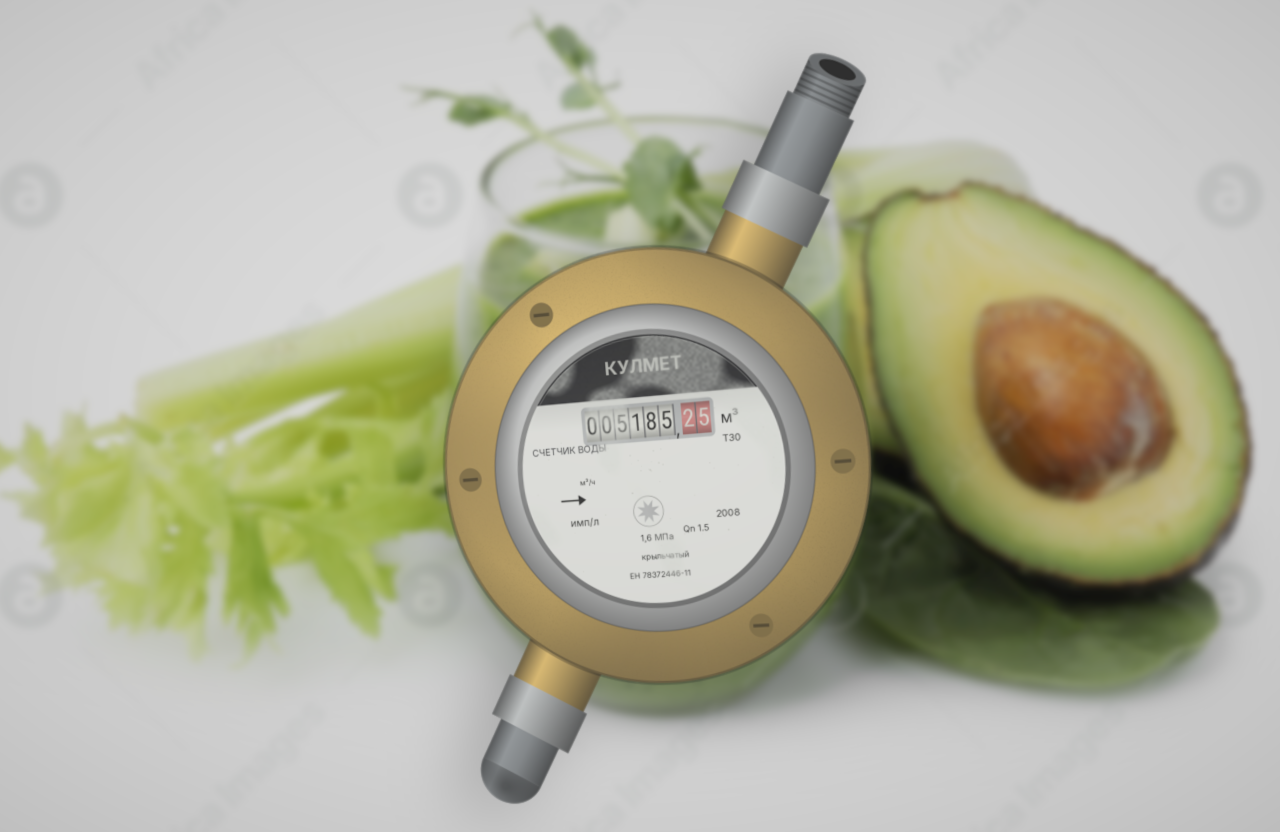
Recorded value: 5185.25
